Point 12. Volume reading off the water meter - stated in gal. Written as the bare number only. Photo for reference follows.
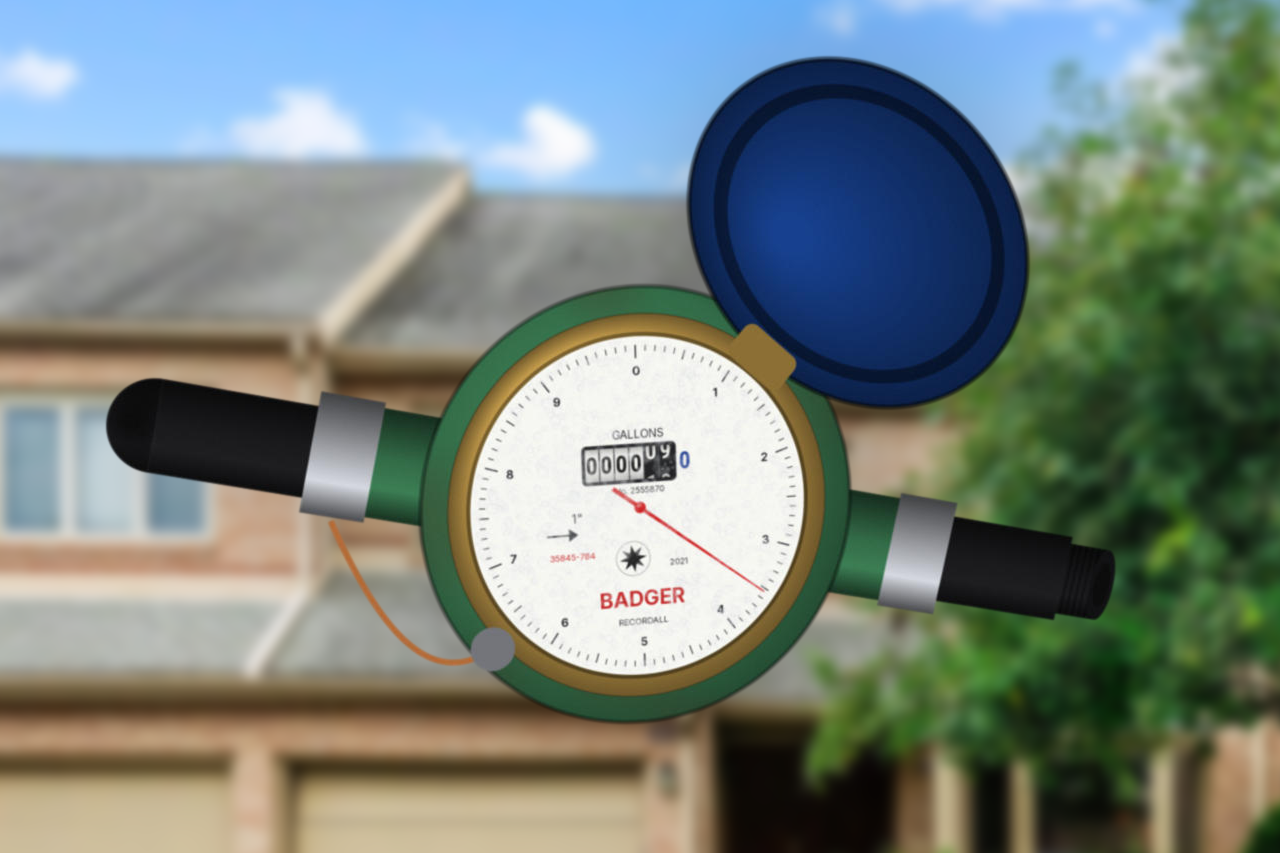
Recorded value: 93.5
